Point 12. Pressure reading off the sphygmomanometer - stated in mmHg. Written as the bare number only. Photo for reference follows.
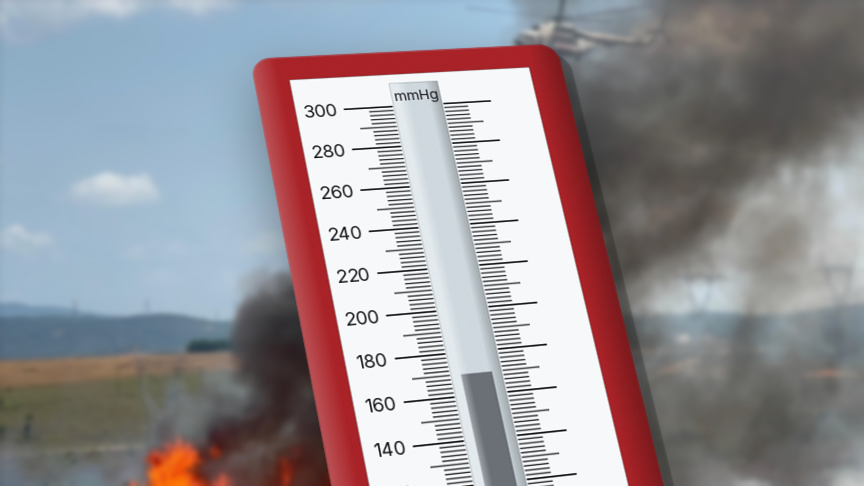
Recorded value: 170
